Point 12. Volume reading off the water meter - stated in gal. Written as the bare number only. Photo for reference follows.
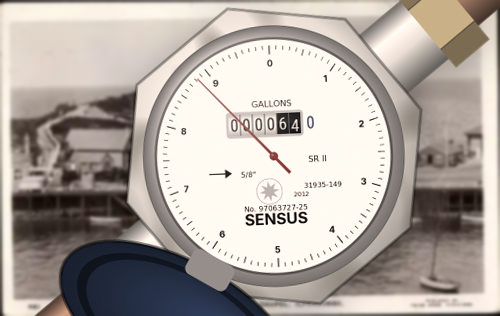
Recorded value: 638.8
